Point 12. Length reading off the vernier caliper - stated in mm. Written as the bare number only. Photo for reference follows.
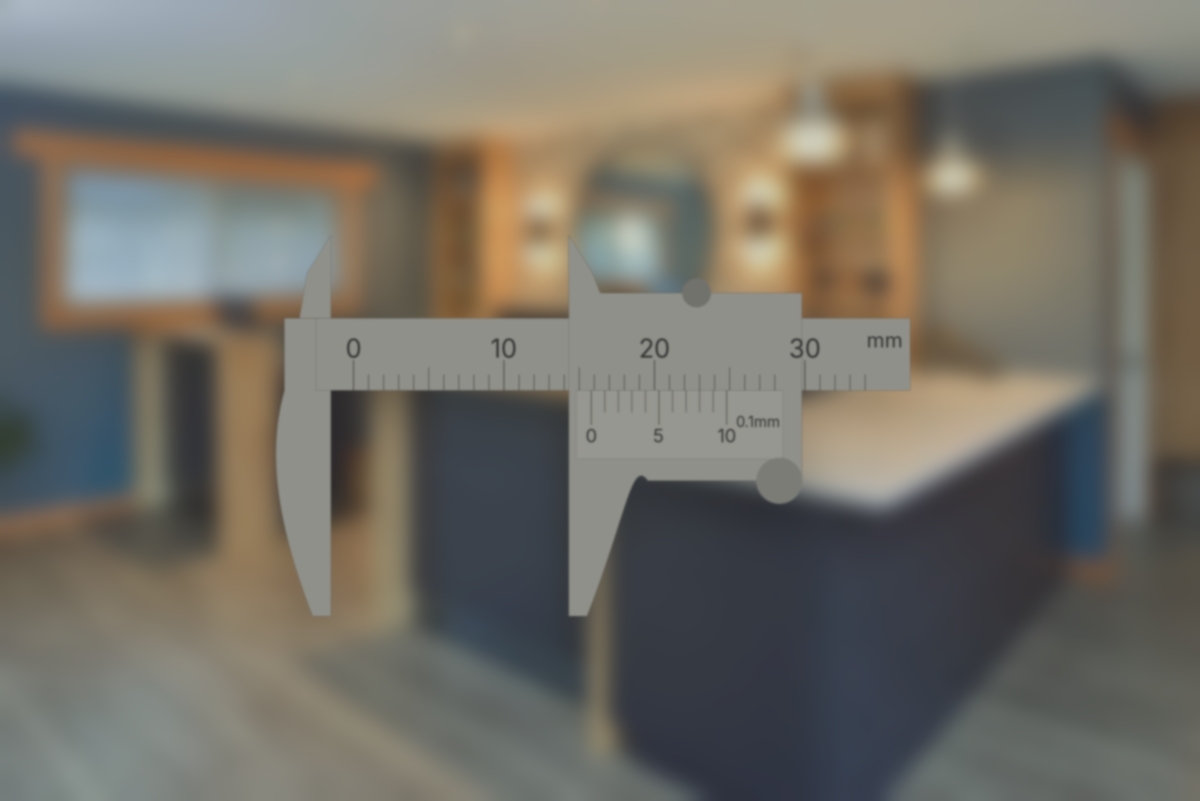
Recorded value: 15.8
